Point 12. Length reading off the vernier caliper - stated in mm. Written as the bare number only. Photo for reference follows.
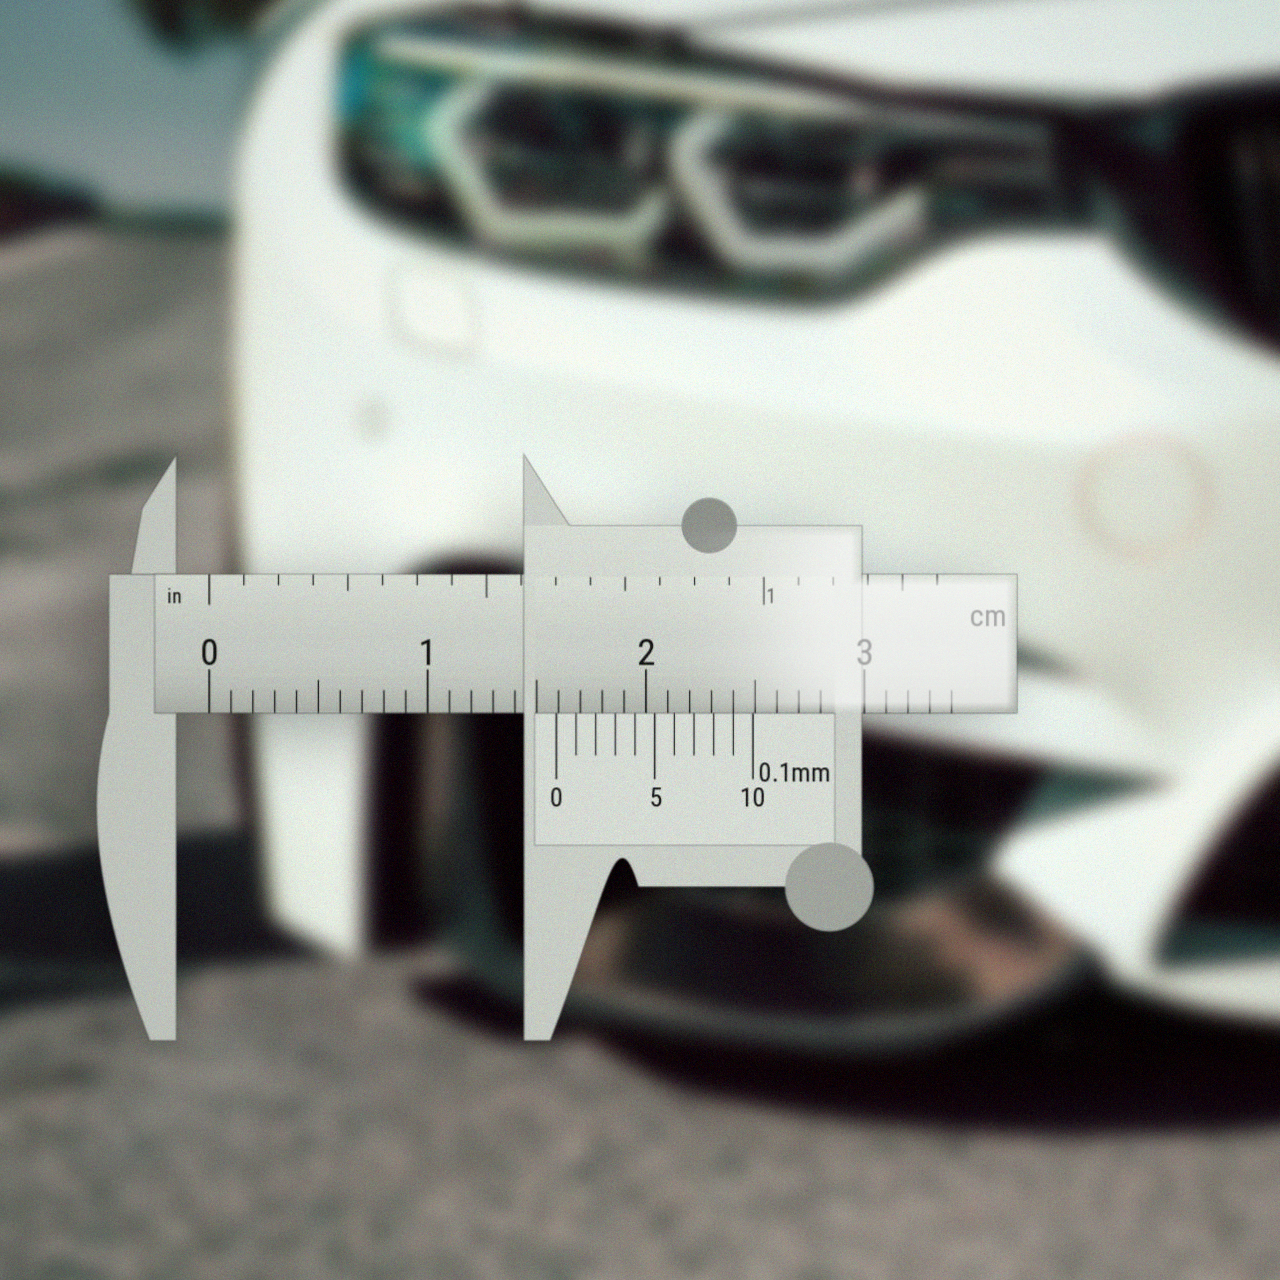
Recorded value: 15.9
